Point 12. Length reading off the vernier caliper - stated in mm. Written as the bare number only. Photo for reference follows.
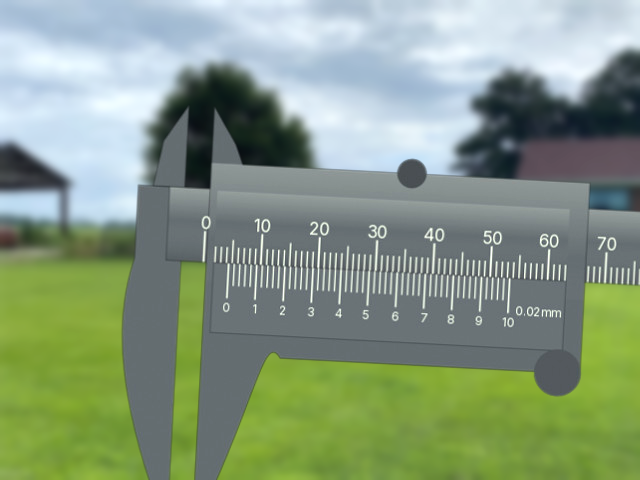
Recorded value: 4.4
